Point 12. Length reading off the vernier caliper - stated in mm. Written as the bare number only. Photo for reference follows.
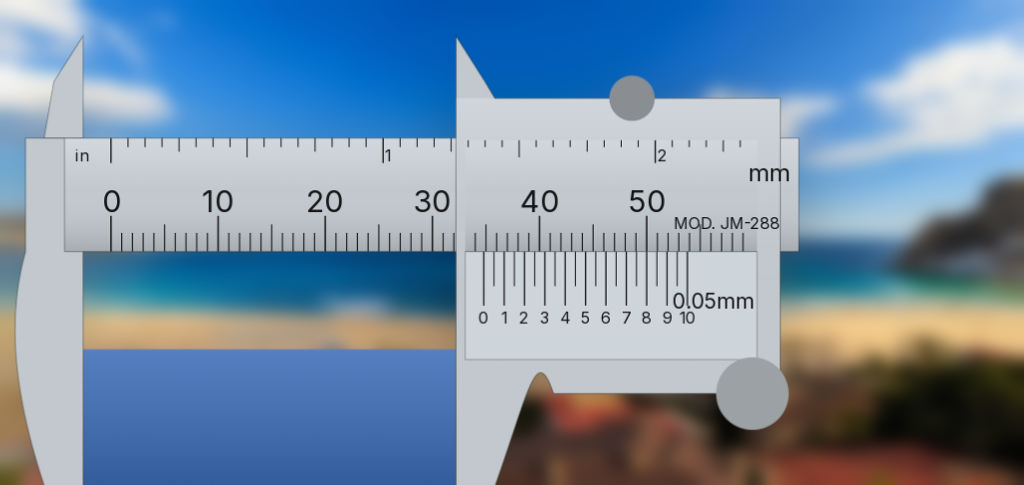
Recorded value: 34.8
